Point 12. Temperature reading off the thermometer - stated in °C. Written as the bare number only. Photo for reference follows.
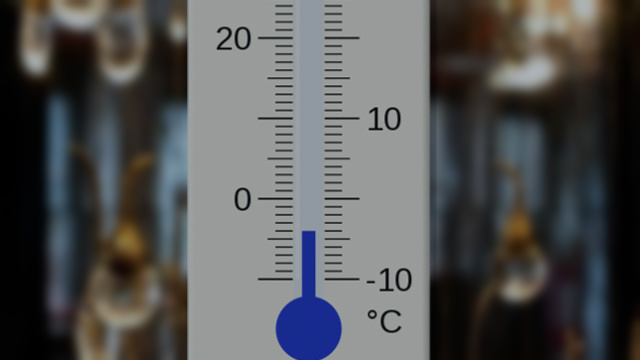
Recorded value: -4
